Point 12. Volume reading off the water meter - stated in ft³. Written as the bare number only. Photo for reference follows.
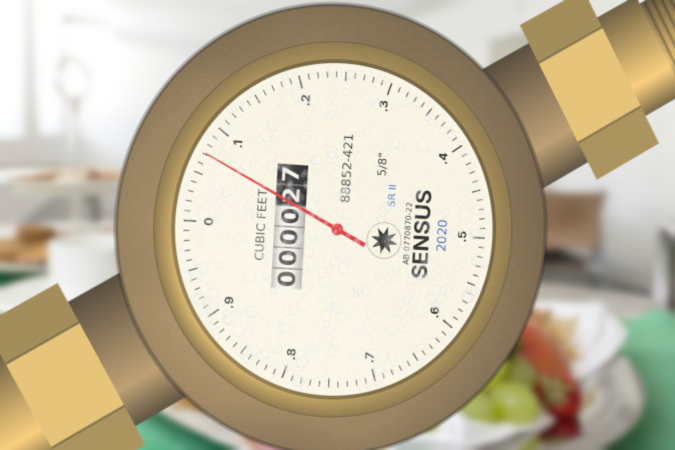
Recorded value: 27.07
